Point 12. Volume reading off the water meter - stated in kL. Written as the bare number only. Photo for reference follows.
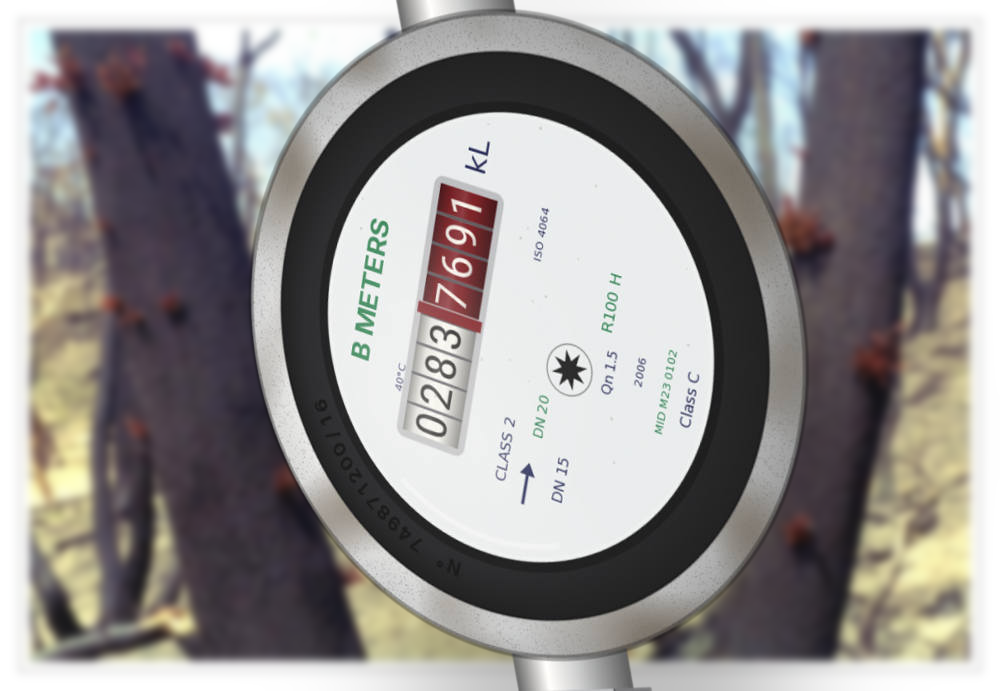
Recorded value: 283.7691
